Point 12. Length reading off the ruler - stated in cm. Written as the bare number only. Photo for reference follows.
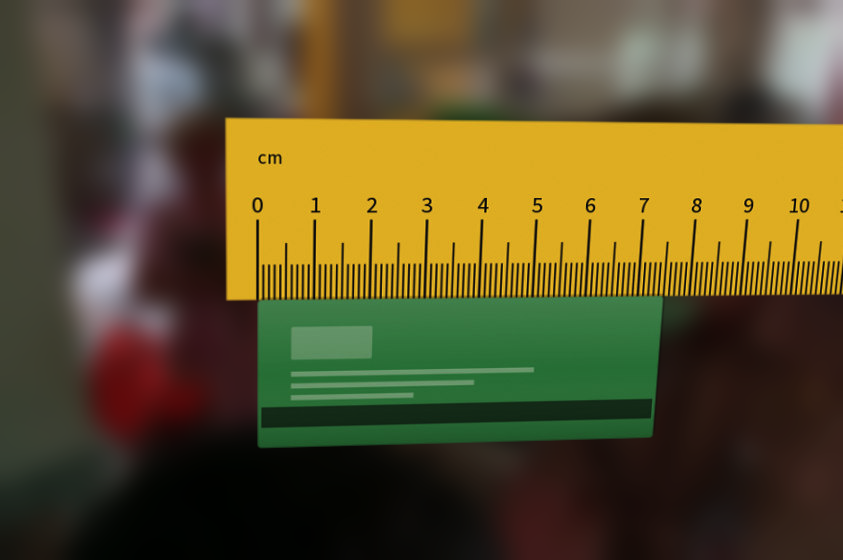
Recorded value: 7.5
